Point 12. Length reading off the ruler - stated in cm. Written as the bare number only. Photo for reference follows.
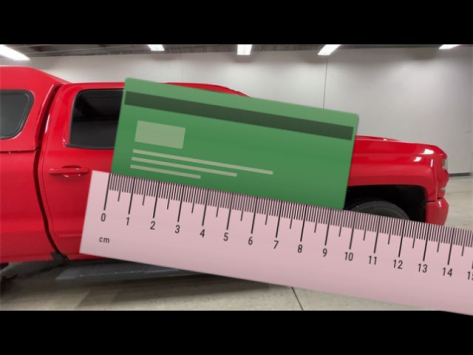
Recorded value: 9.5
